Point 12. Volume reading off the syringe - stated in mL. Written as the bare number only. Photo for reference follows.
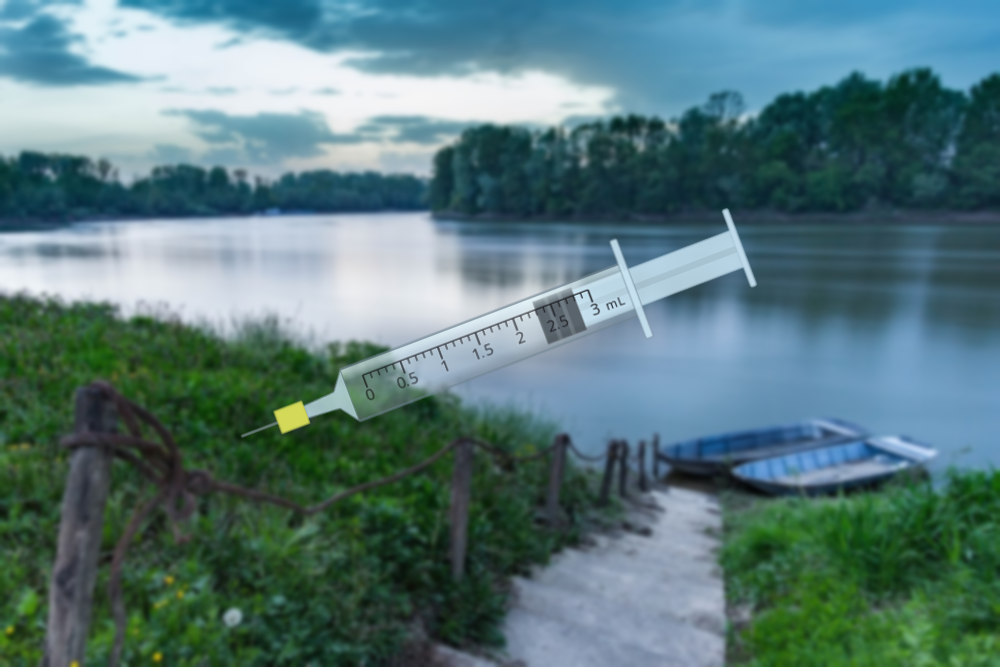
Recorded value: 2.3
